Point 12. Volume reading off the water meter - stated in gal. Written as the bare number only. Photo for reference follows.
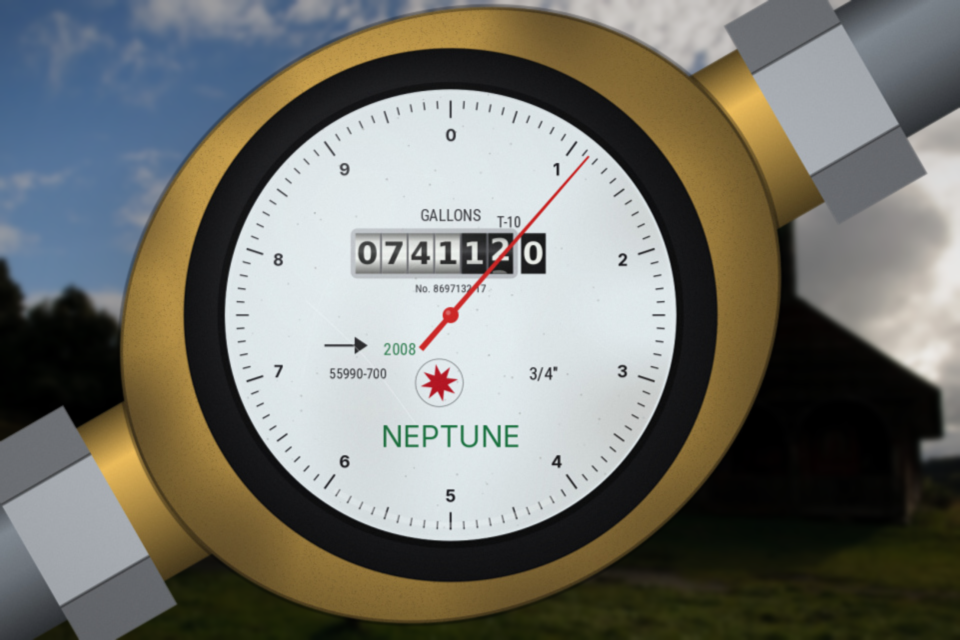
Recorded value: 741121.1
